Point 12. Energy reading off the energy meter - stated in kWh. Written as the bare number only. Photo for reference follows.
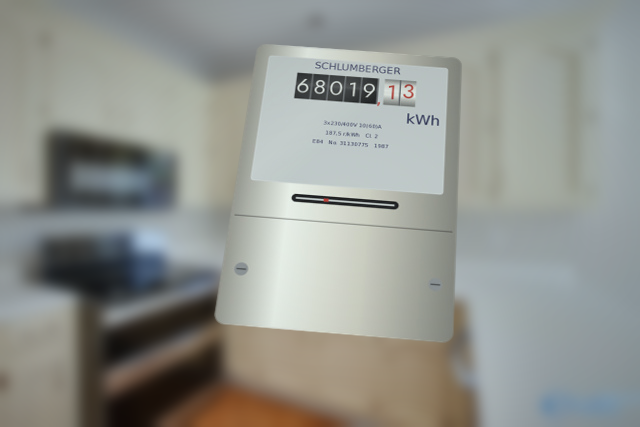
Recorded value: 68019.13
